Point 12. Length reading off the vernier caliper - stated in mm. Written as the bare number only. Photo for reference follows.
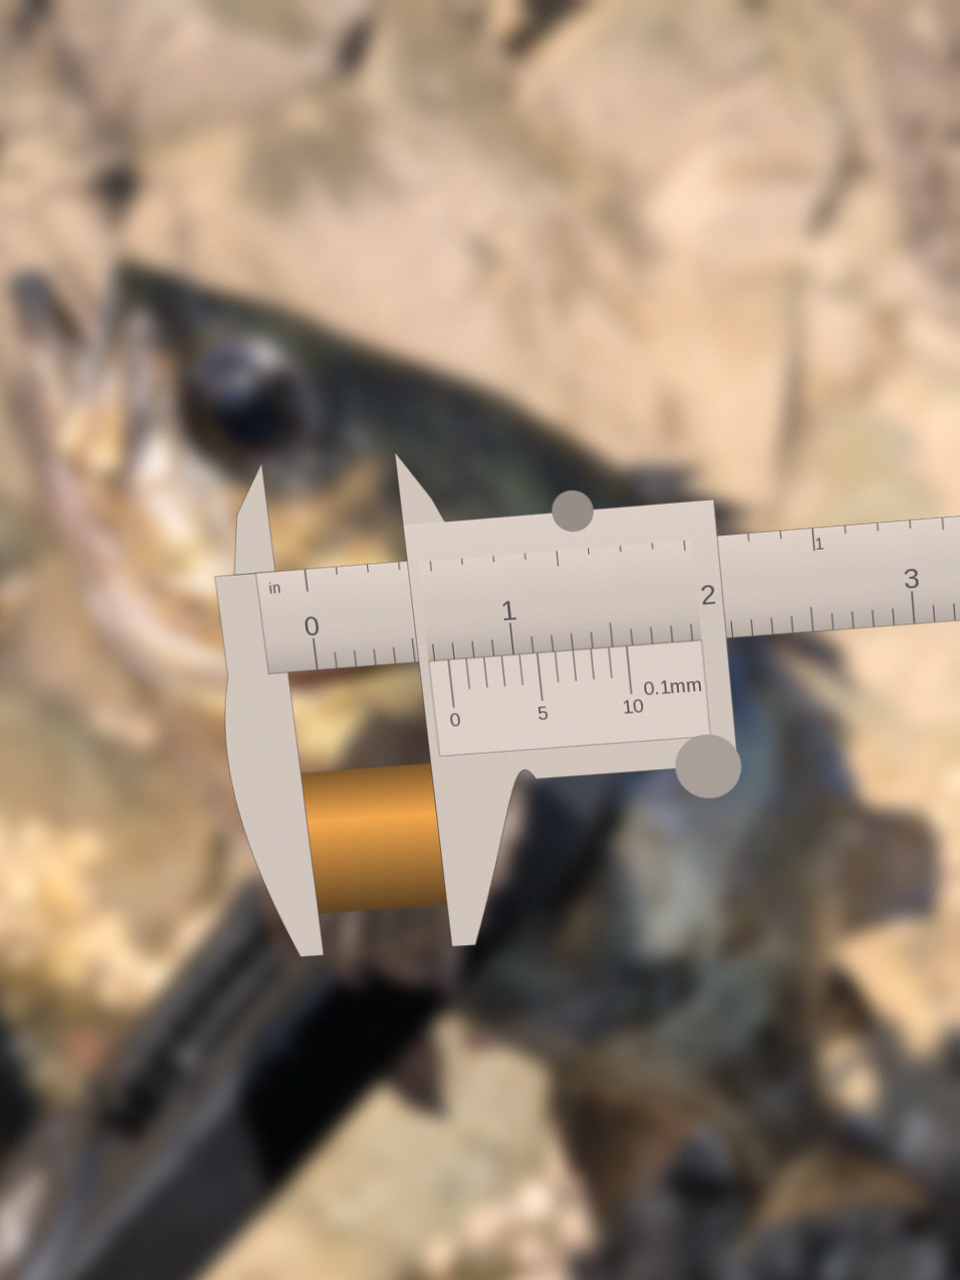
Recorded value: 6.7
